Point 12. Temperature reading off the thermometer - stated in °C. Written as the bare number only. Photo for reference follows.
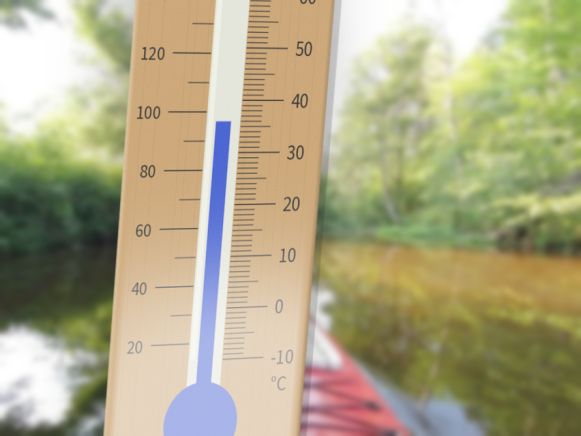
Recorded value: 36
